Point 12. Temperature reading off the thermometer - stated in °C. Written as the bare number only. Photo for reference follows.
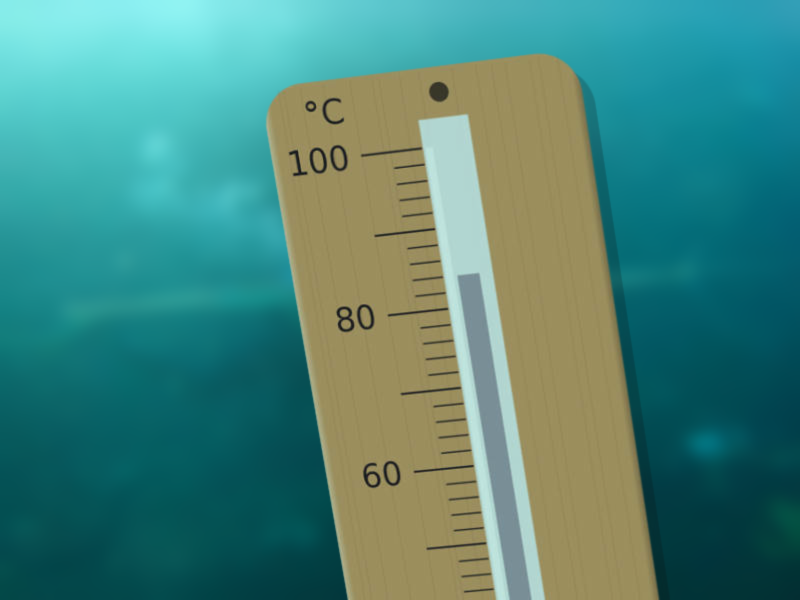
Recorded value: 84
